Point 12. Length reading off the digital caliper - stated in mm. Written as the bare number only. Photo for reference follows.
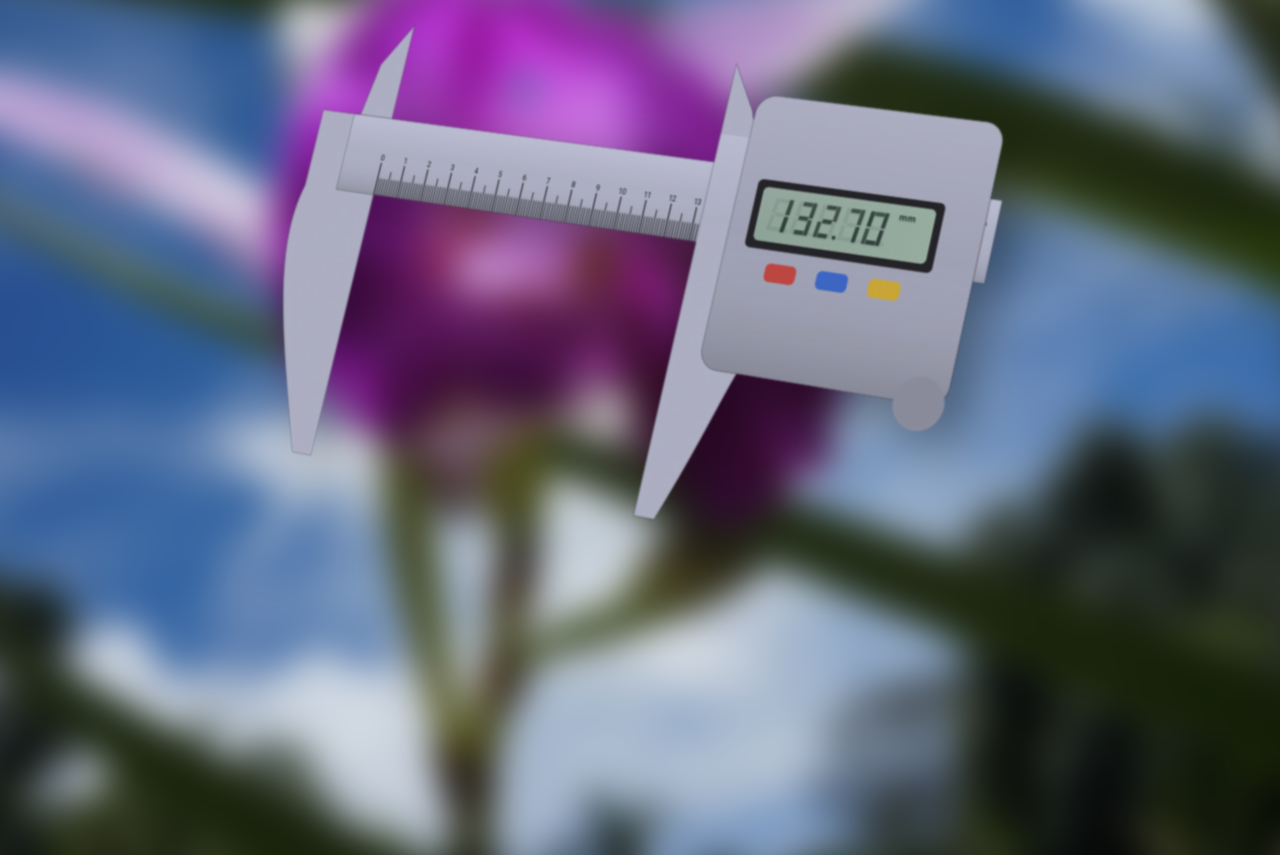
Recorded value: 132.70
